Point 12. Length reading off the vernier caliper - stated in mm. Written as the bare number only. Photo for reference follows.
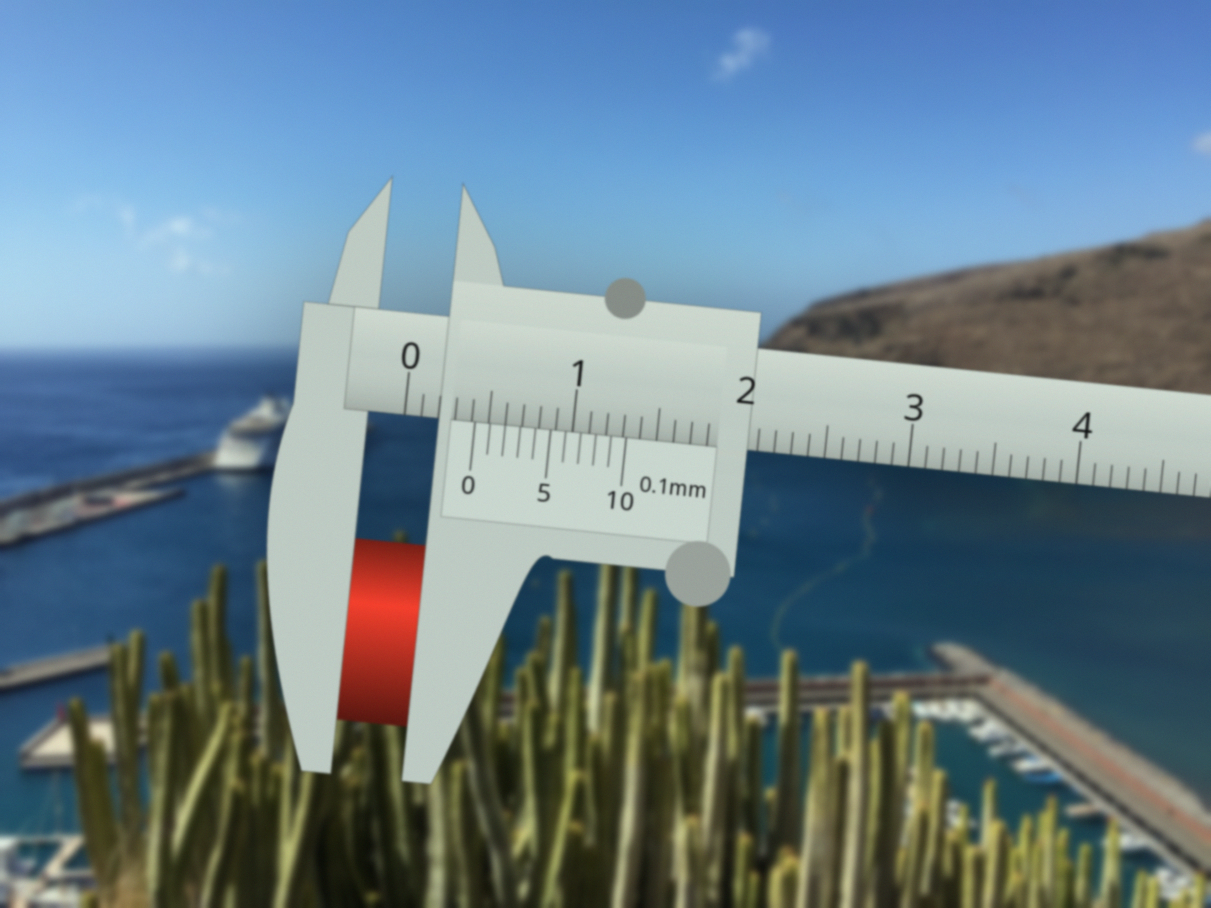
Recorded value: 4.2
